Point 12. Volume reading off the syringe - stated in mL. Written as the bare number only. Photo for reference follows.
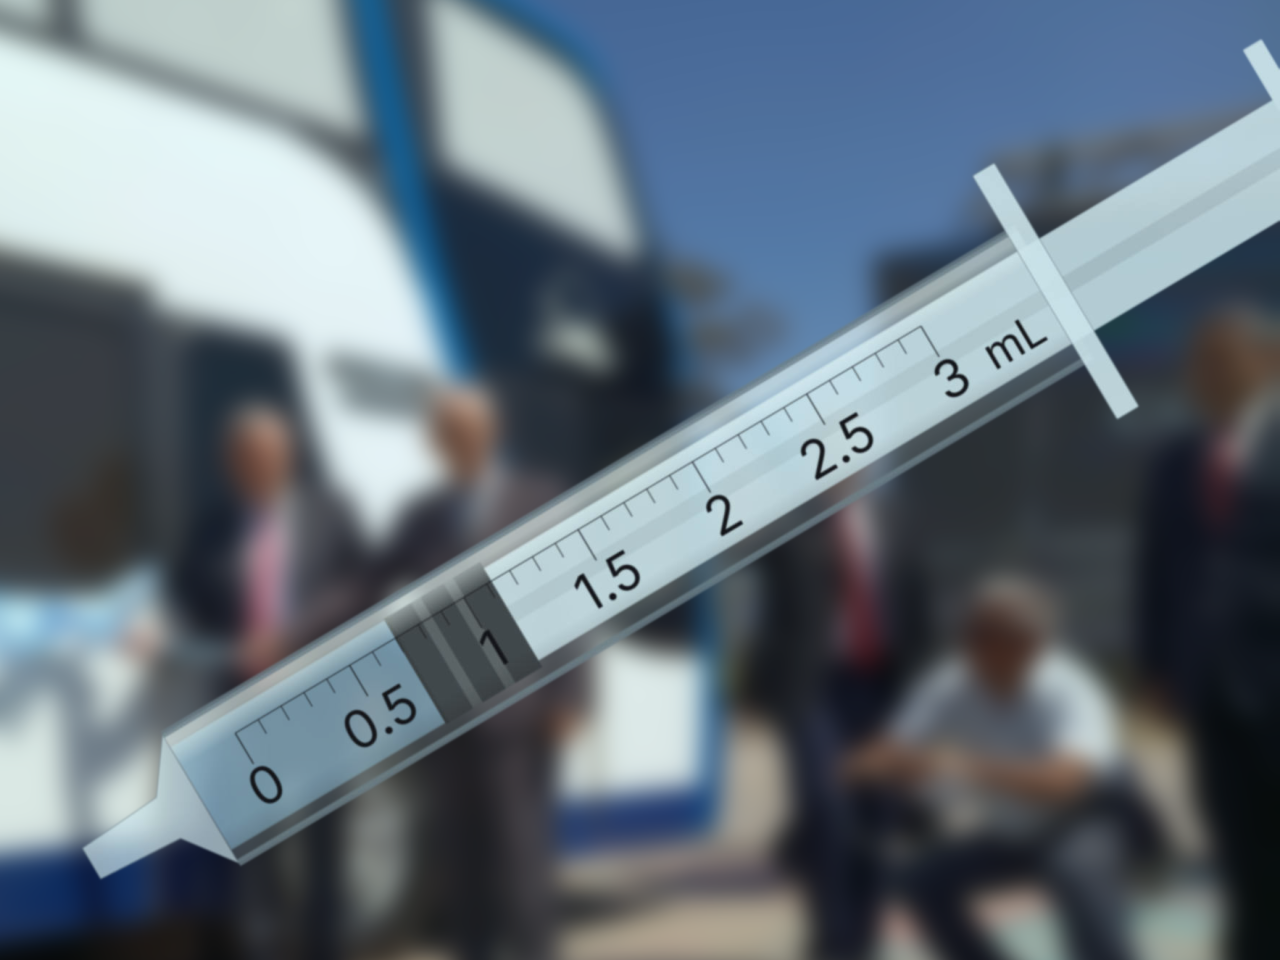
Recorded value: 0.7
